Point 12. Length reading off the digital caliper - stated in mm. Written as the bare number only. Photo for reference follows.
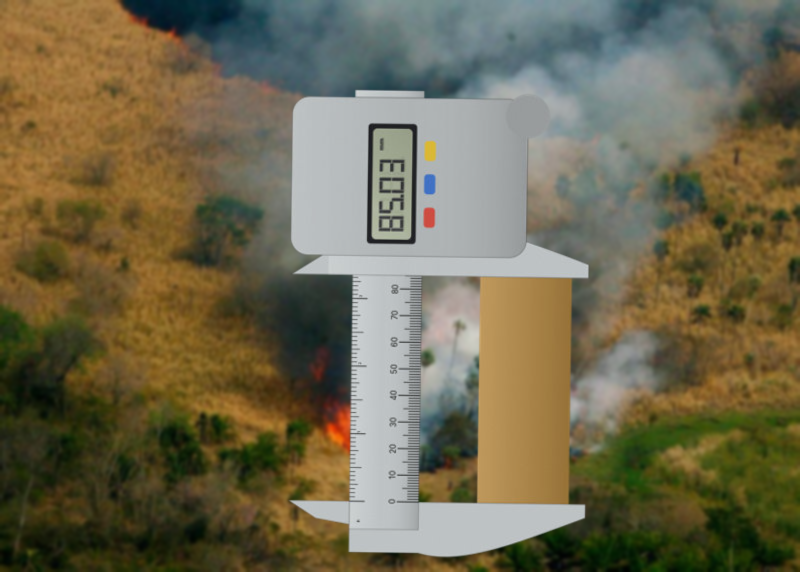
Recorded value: 85.03
